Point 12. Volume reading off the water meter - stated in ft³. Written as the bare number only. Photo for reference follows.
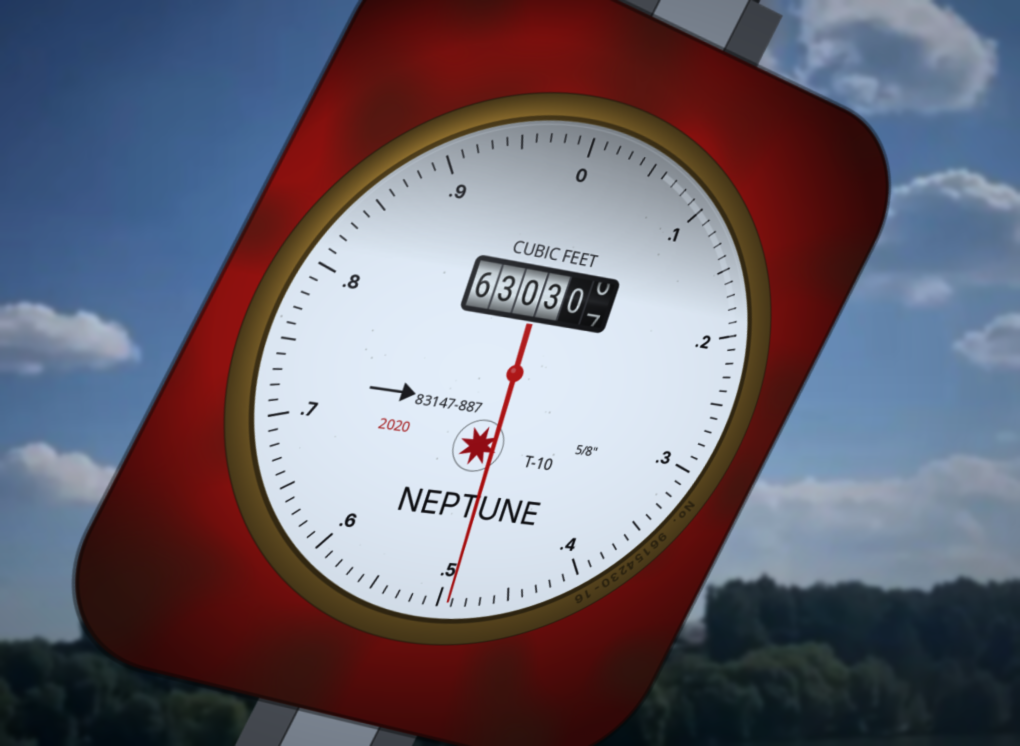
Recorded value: 630306.49
